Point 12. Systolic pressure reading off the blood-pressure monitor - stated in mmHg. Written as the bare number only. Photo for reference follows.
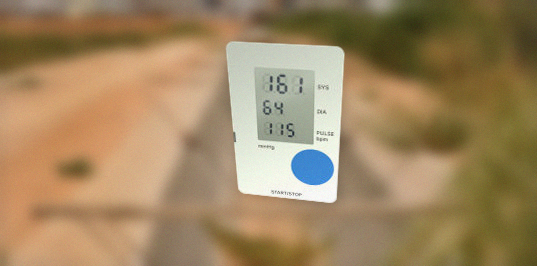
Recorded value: 161
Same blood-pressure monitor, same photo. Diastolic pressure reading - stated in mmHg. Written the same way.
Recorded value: 64
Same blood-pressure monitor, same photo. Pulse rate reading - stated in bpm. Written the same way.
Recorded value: 115
